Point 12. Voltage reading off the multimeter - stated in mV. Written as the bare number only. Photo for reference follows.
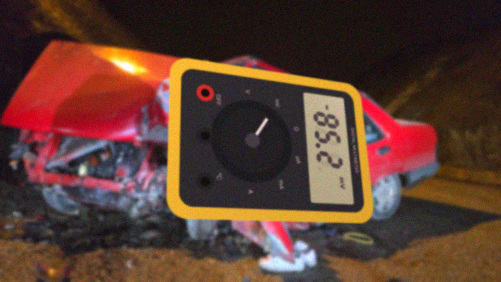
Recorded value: -85.2
